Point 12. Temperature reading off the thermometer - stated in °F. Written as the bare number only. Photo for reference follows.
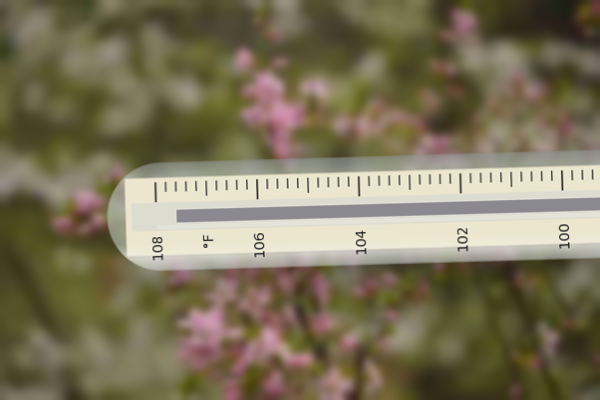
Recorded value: 107.6
